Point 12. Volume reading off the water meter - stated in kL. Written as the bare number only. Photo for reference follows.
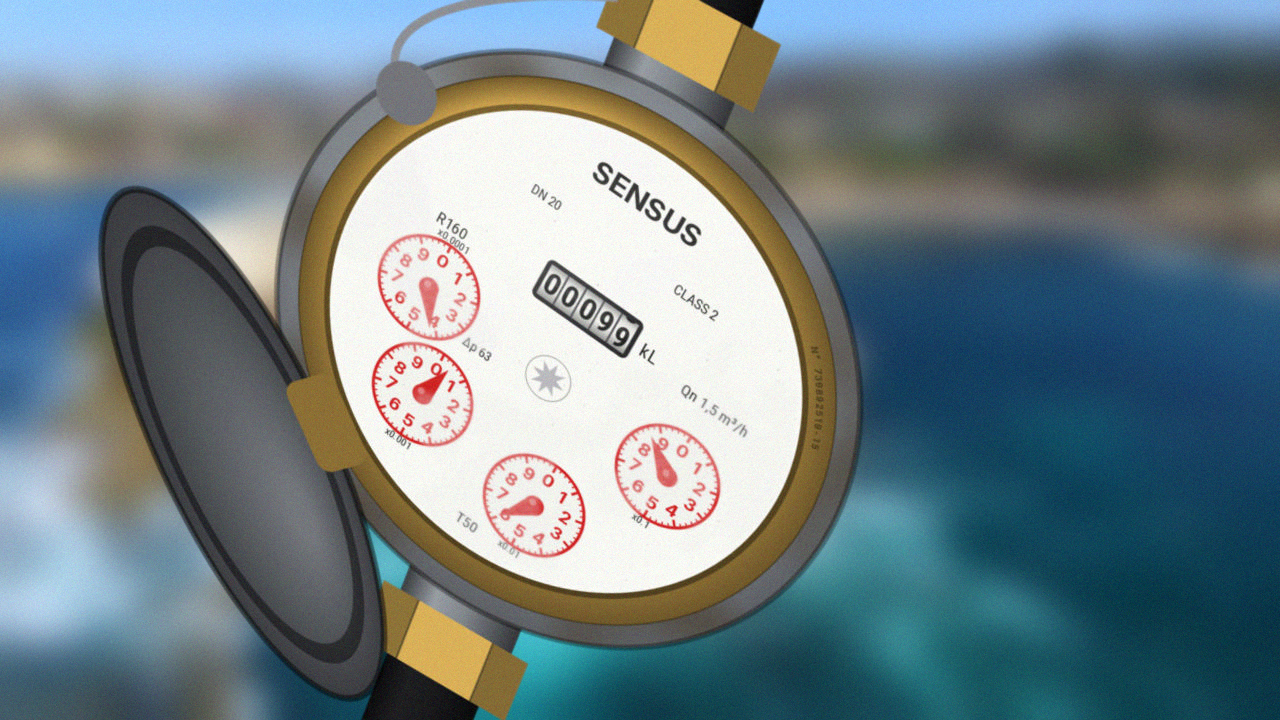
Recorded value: 98.8604
